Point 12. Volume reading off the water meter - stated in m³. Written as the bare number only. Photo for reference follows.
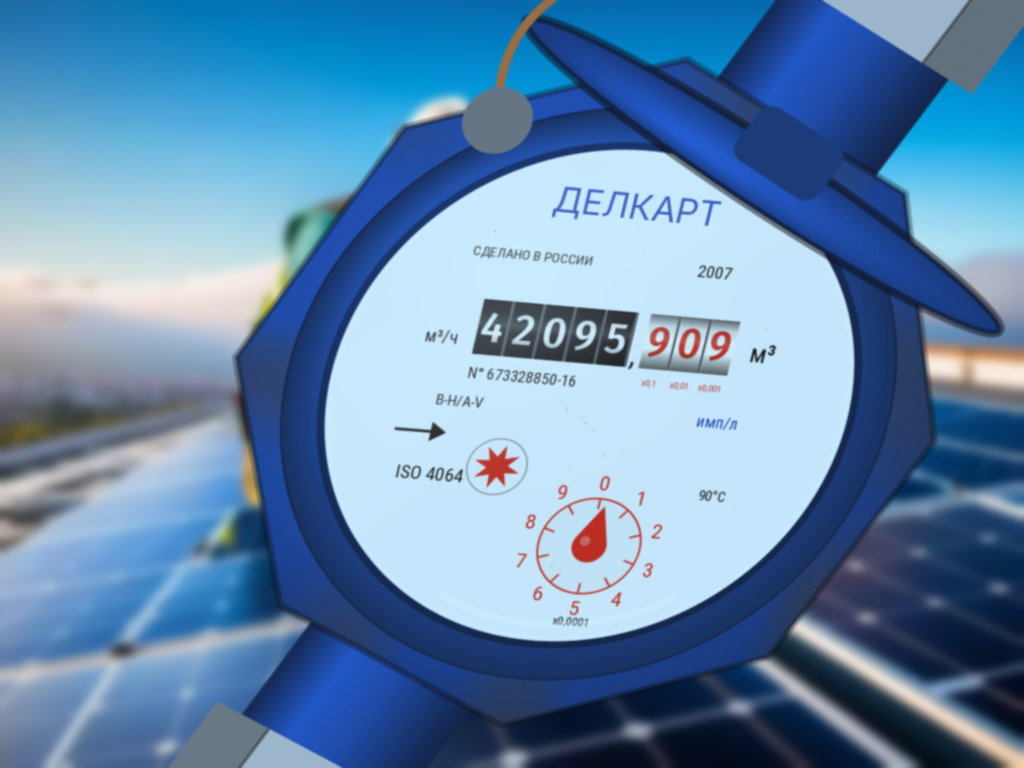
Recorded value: 42095.9090
